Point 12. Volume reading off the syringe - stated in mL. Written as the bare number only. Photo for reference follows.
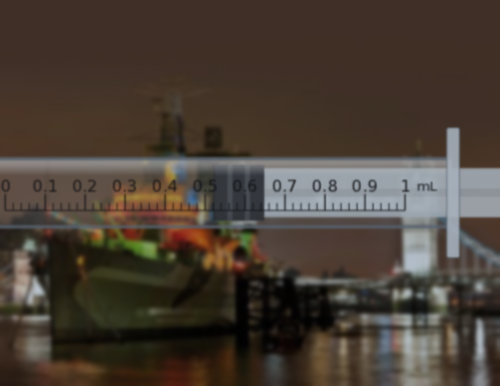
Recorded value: 0.52
